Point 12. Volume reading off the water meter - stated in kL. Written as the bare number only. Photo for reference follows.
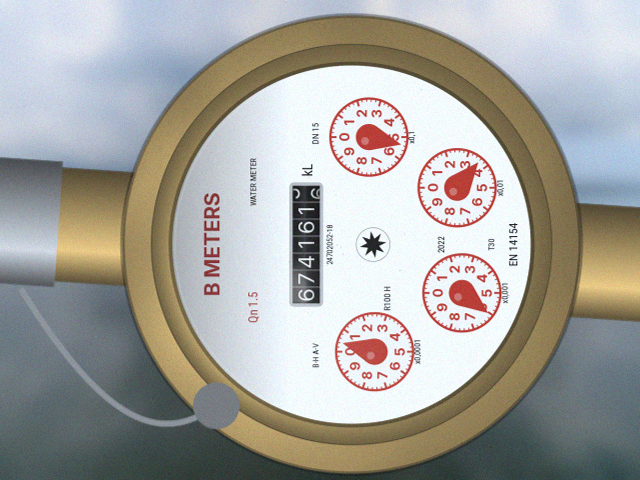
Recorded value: 6741615.5360
